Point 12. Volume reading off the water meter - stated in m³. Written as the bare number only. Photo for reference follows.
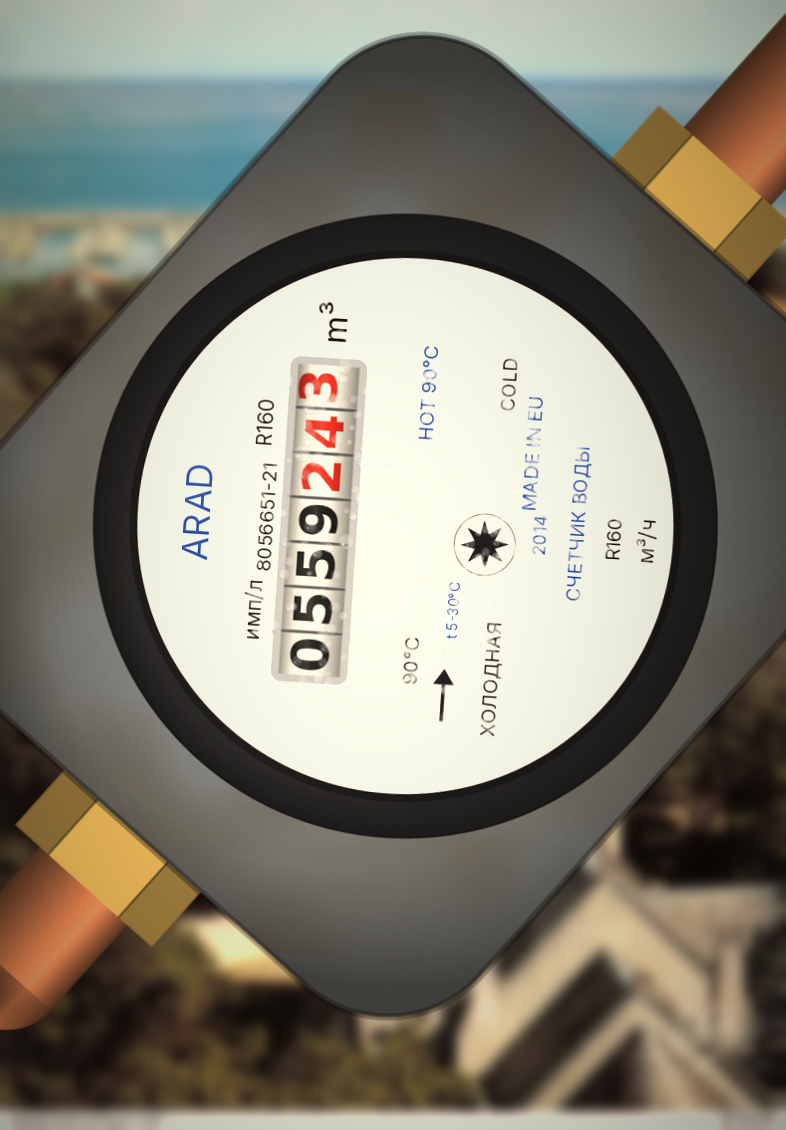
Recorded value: 559.243
